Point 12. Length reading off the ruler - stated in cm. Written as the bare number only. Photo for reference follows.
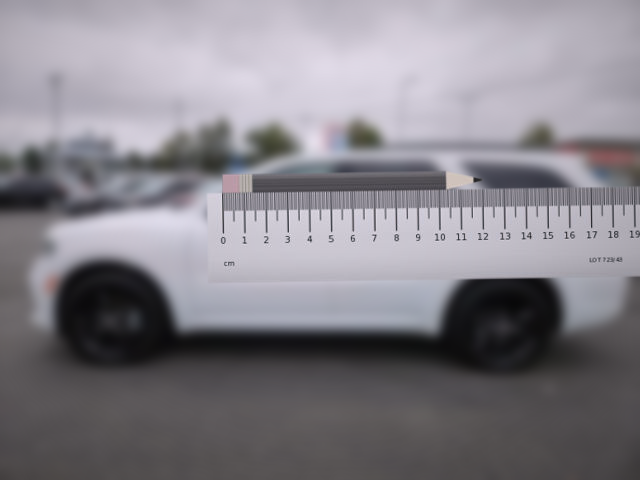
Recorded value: 12
